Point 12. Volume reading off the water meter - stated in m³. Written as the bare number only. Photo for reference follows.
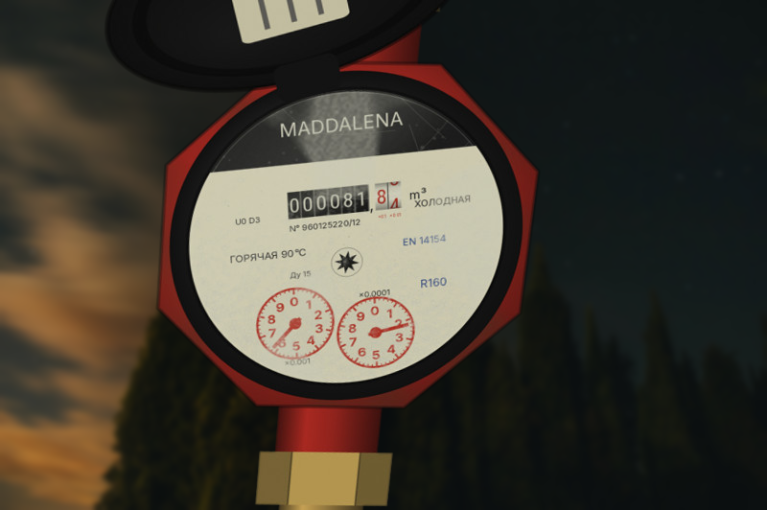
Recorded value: 81.8362
